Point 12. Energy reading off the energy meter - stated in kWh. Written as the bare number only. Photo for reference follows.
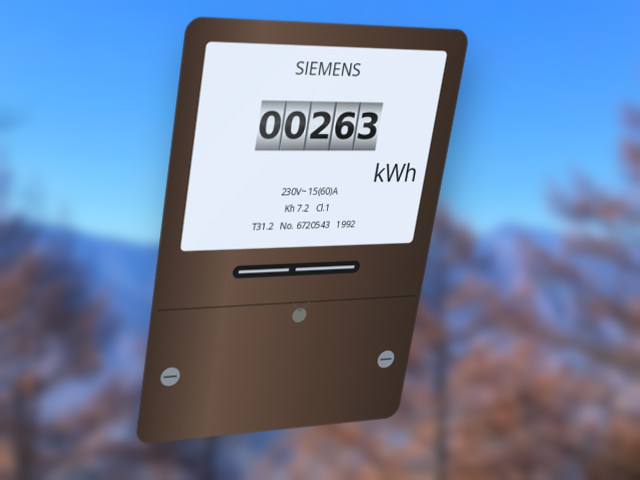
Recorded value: 263
